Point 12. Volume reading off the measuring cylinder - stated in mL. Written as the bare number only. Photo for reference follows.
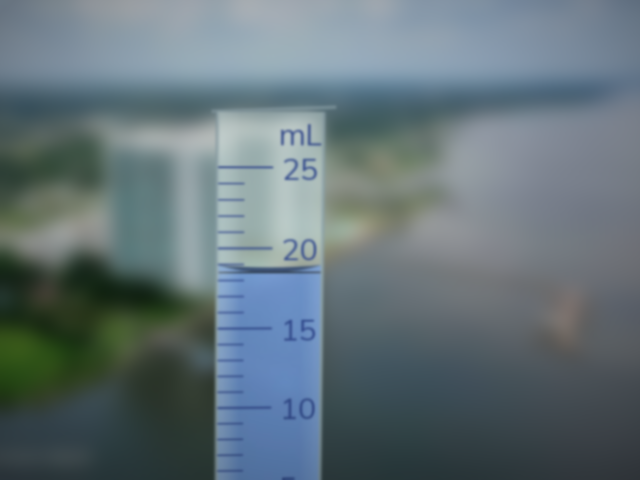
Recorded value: 18.5
